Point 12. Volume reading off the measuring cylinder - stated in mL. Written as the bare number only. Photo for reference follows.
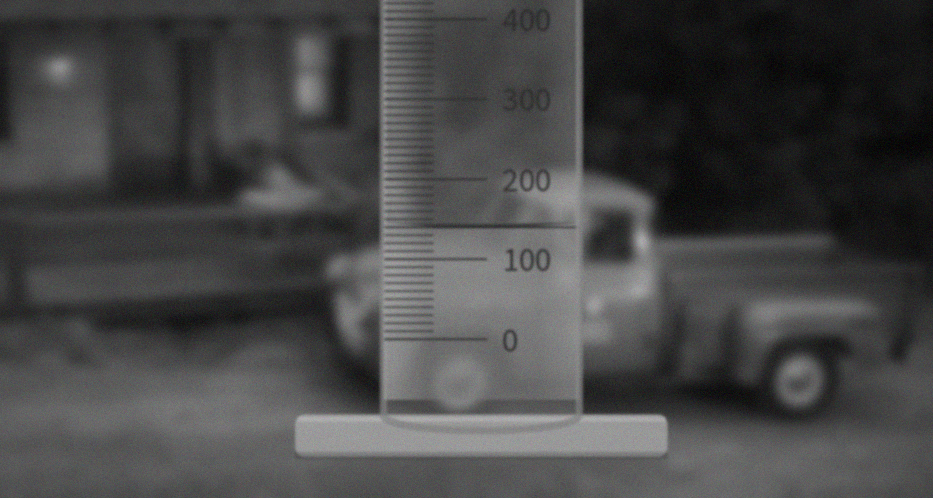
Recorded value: 140
